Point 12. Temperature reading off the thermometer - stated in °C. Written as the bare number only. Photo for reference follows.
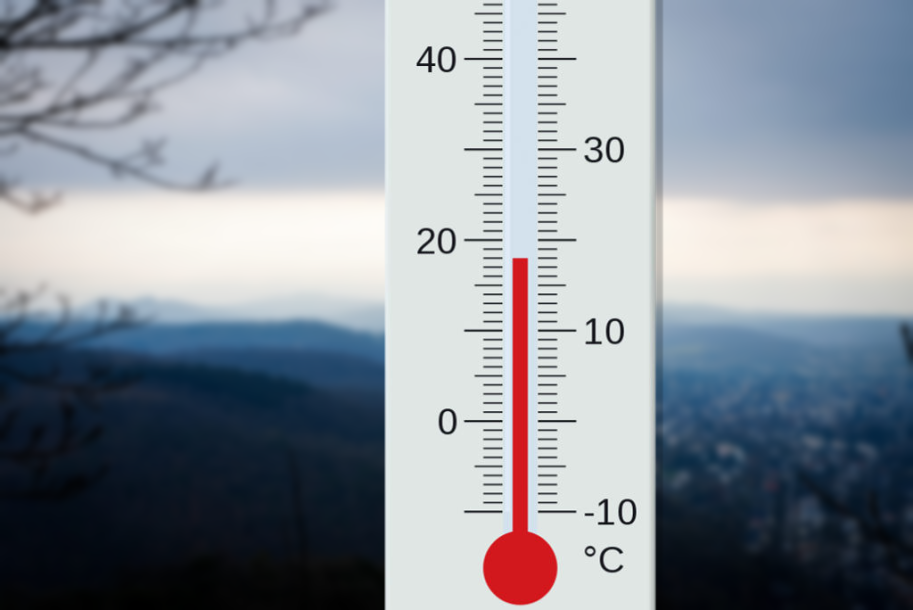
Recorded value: 18
